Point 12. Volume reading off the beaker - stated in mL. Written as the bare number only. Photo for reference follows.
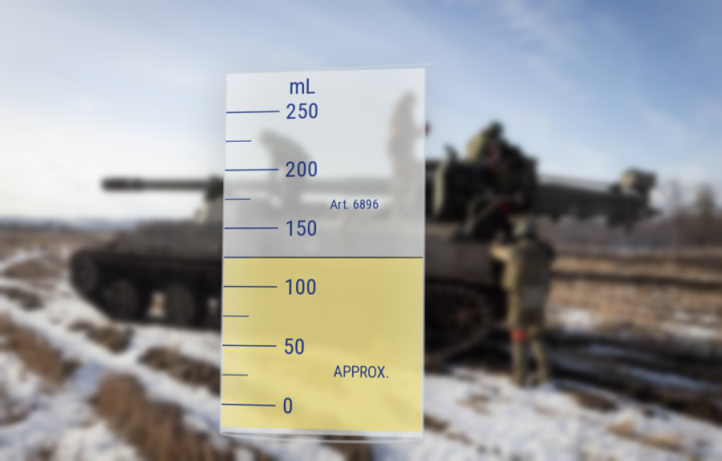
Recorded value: 125
